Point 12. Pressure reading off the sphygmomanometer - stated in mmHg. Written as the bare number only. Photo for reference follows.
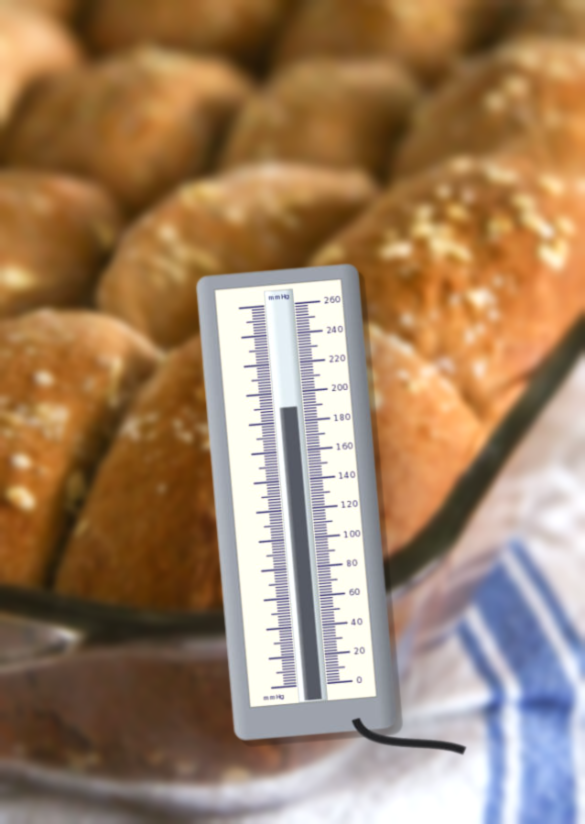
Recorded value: 190
